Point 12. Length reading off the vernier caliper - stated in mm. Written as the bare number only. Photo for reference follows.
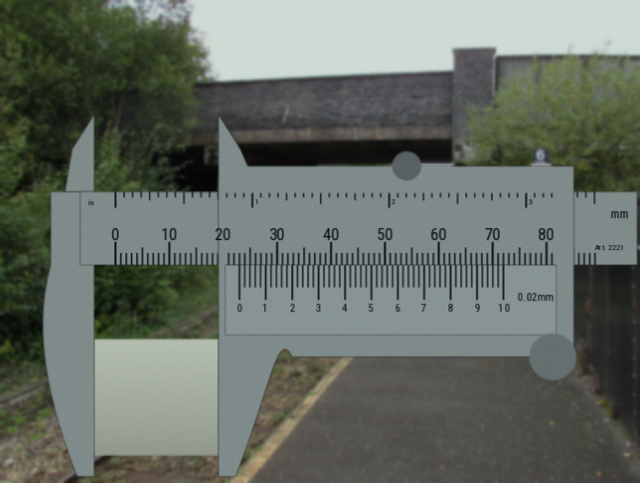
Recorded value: 23.0
